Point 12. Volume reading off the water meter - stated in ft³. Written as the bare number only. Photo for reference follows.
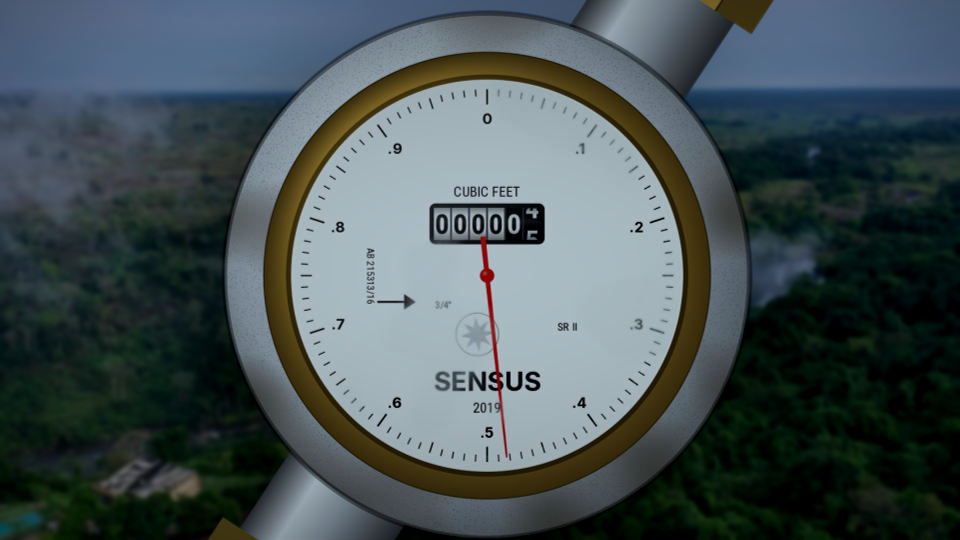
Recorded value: 4.48
